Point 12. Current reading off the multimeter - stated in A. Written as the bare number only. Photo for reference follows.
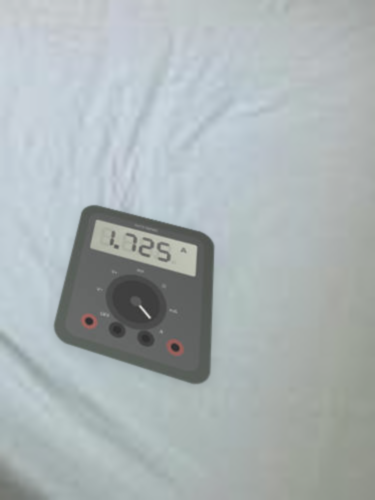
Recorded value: 1.725
